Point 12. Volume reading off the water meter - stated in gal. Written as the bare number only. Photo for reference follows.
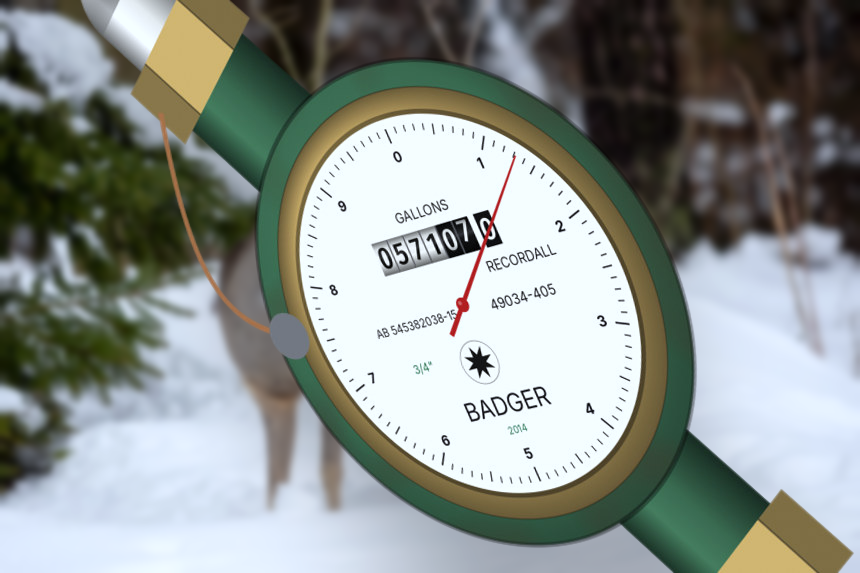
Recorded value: 571071.3
